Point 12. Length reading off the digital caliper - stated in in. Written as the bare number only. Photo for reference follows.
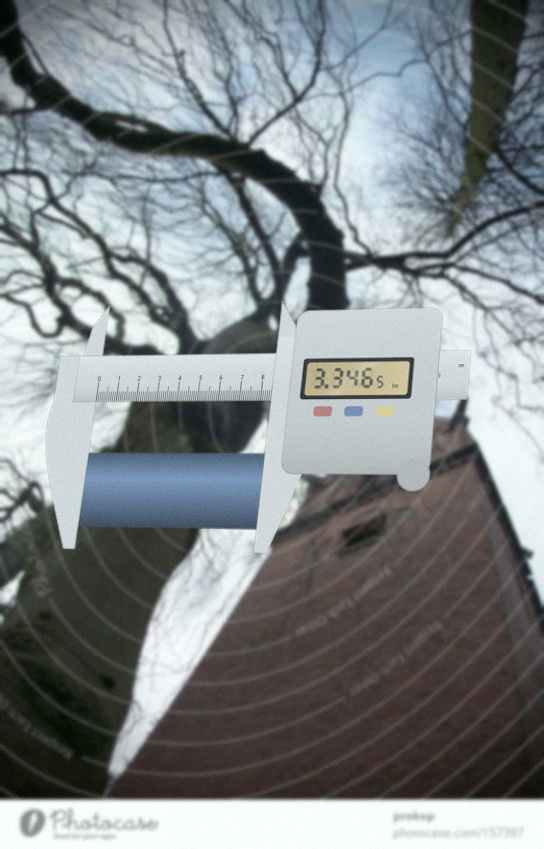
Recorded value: 3.3465
